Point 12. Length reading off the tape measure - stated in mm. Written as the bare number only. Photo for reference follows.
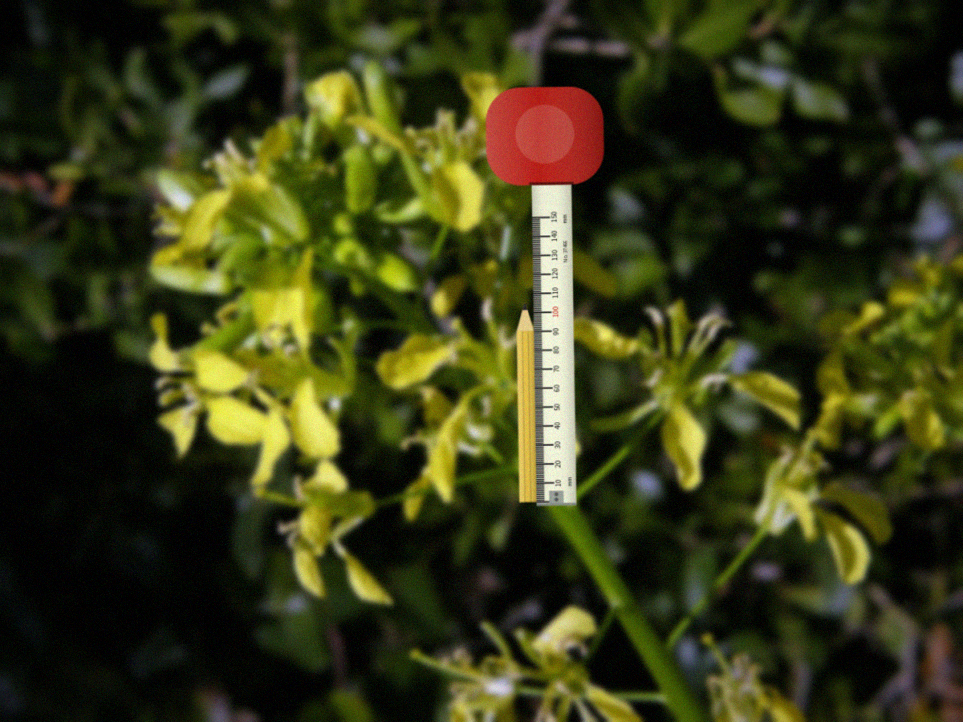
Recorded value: 105
